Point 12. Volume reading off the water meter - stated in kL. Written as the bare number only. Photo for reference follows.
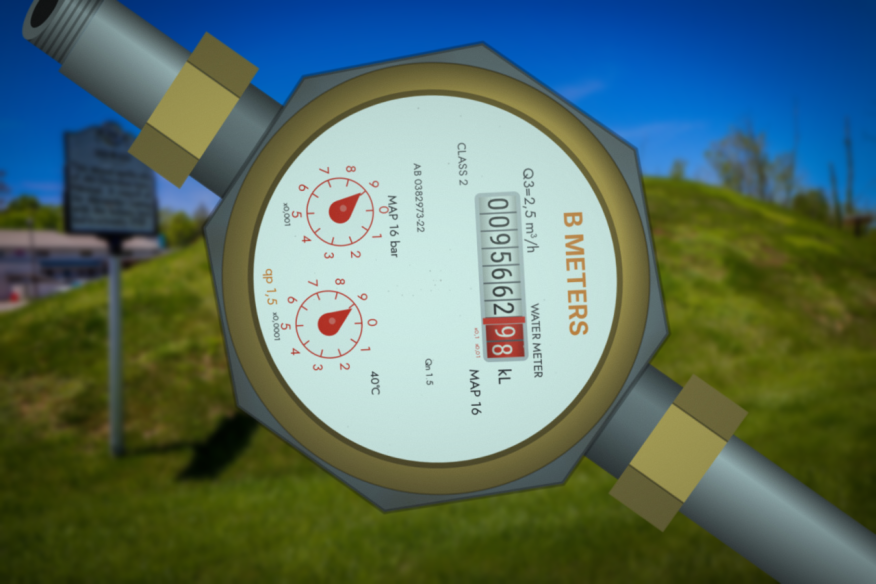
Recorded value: 95662.9789
